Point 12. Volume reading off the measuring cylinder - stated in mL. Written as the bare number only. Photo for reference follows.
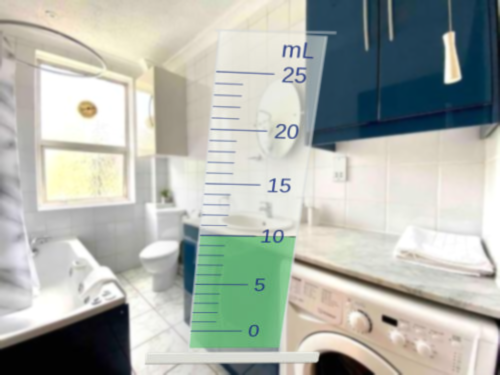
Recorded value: 10
